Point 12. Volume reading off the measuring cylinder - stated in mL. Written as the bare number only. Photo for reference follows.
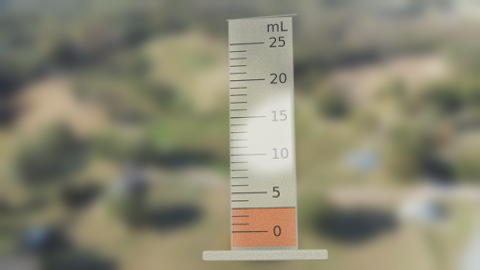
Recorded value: 3
